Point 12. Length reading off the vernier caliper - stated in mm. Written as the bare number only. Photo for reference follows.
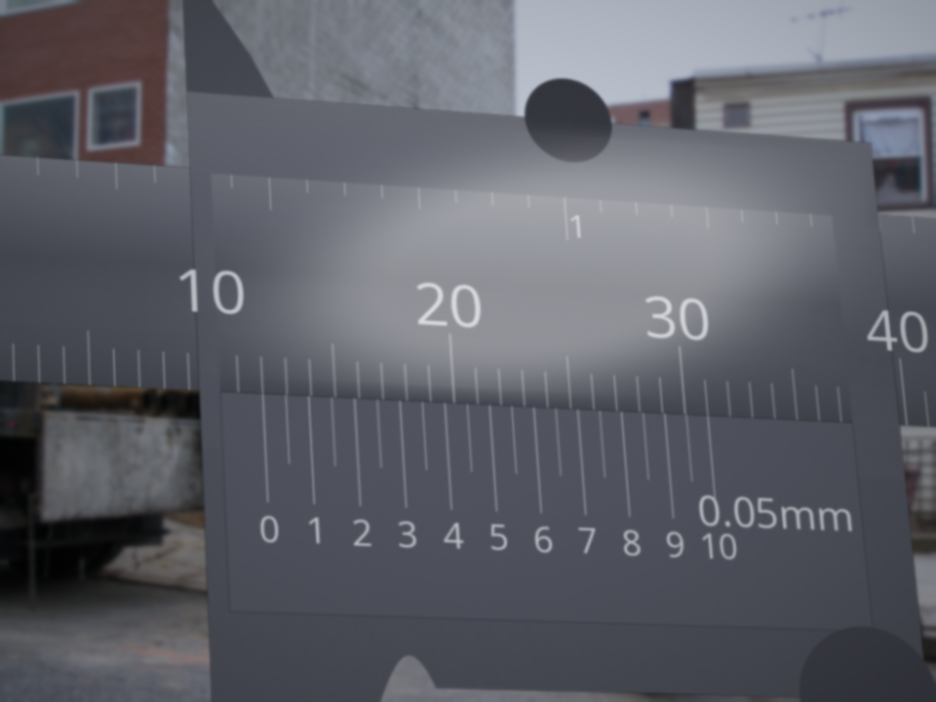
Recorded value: 12.0
